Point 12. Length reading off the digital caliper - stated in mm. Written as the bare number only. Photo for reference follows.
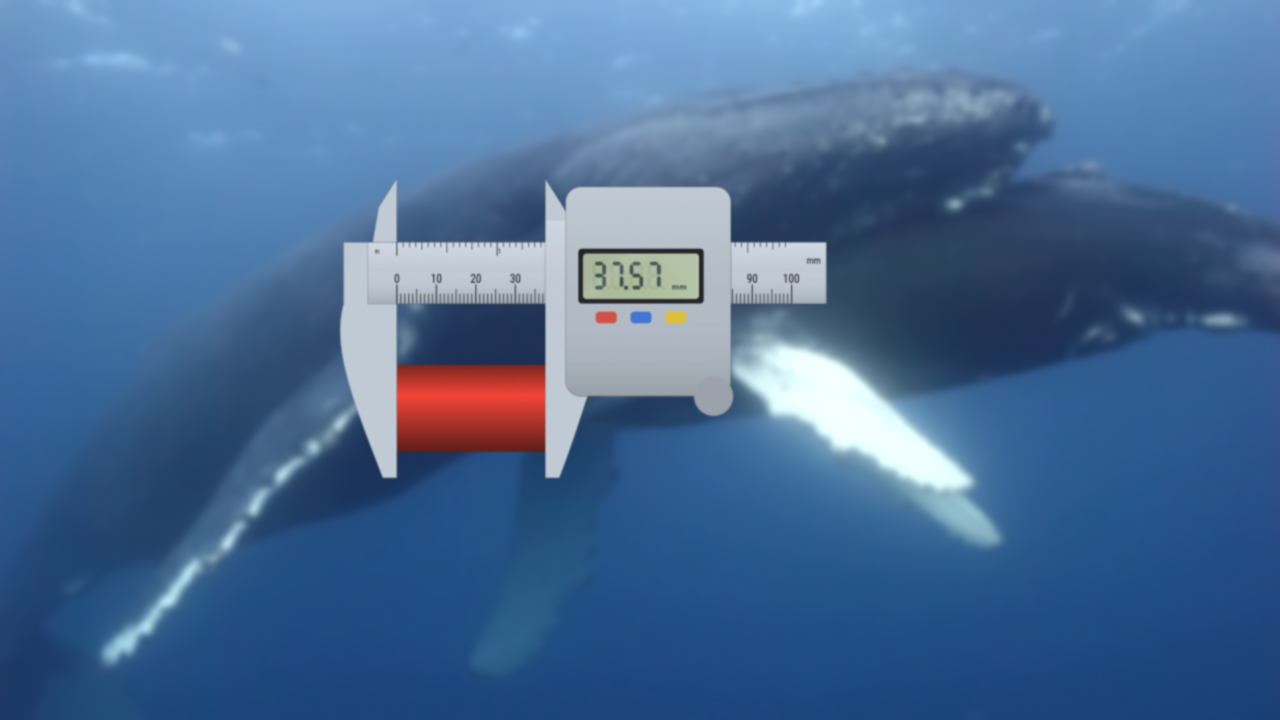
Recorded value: 37.57
